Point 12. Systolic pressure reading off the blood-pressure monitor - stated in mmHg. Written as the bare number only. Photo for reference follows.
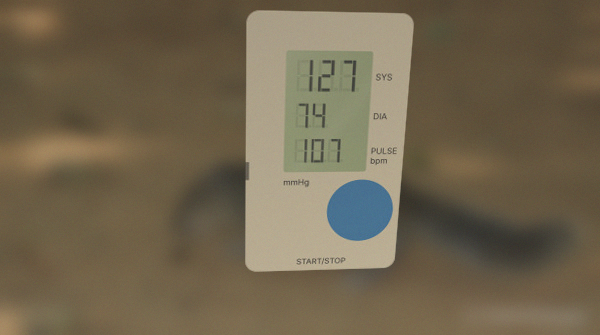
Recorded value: 127
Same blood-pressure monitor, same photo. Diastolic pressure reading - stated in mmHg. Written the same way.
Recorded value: 74
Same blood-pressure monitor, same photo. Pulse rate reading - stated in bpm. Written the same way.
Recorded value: 107
